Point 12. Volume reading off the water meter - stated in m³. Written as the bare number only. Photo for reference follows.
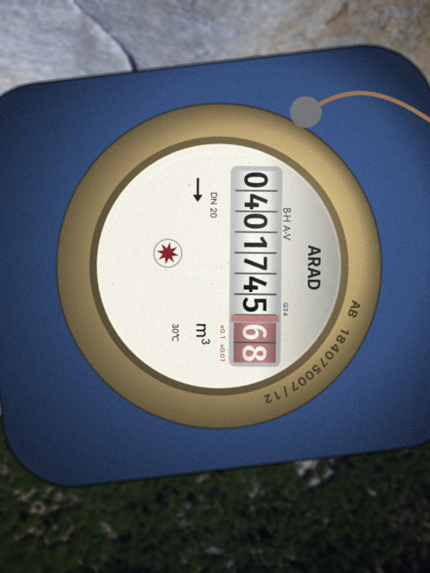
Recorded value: 401745.68
